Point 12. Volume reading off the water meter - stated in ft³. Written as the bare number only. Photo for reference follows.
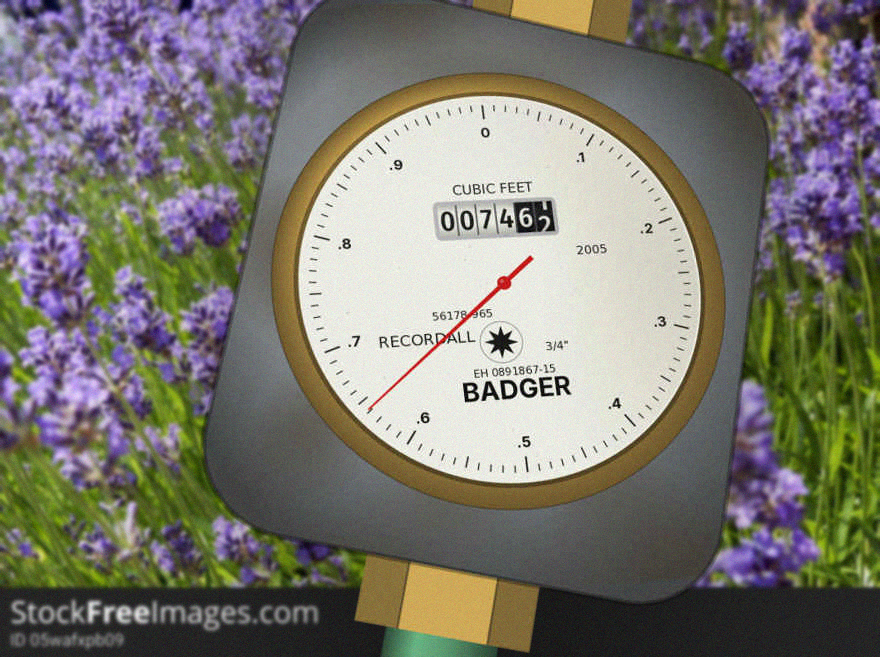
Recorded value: 7461.64
